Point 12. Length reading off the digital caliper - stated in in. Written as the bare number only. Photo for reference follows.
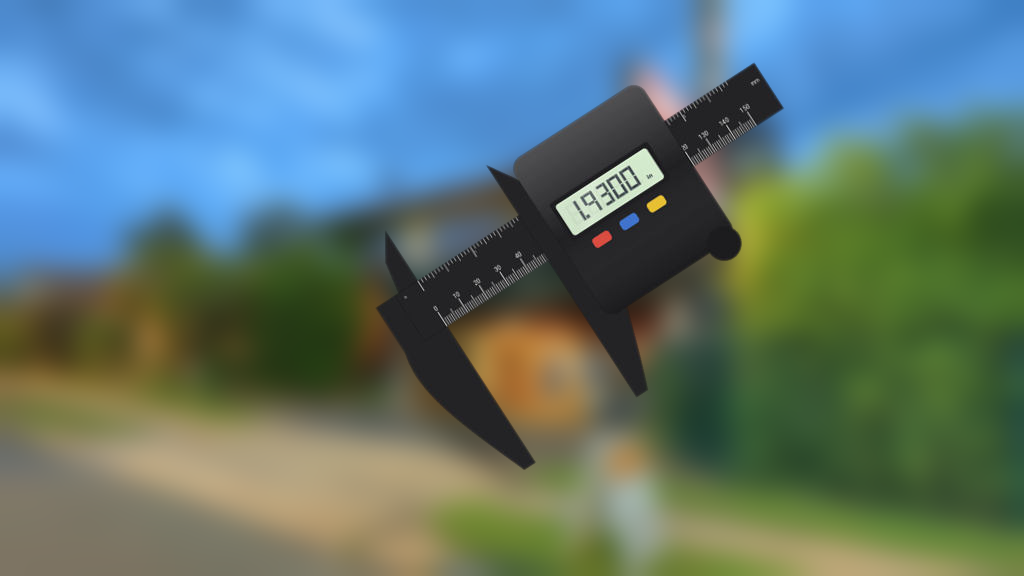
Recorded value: 1.9300
